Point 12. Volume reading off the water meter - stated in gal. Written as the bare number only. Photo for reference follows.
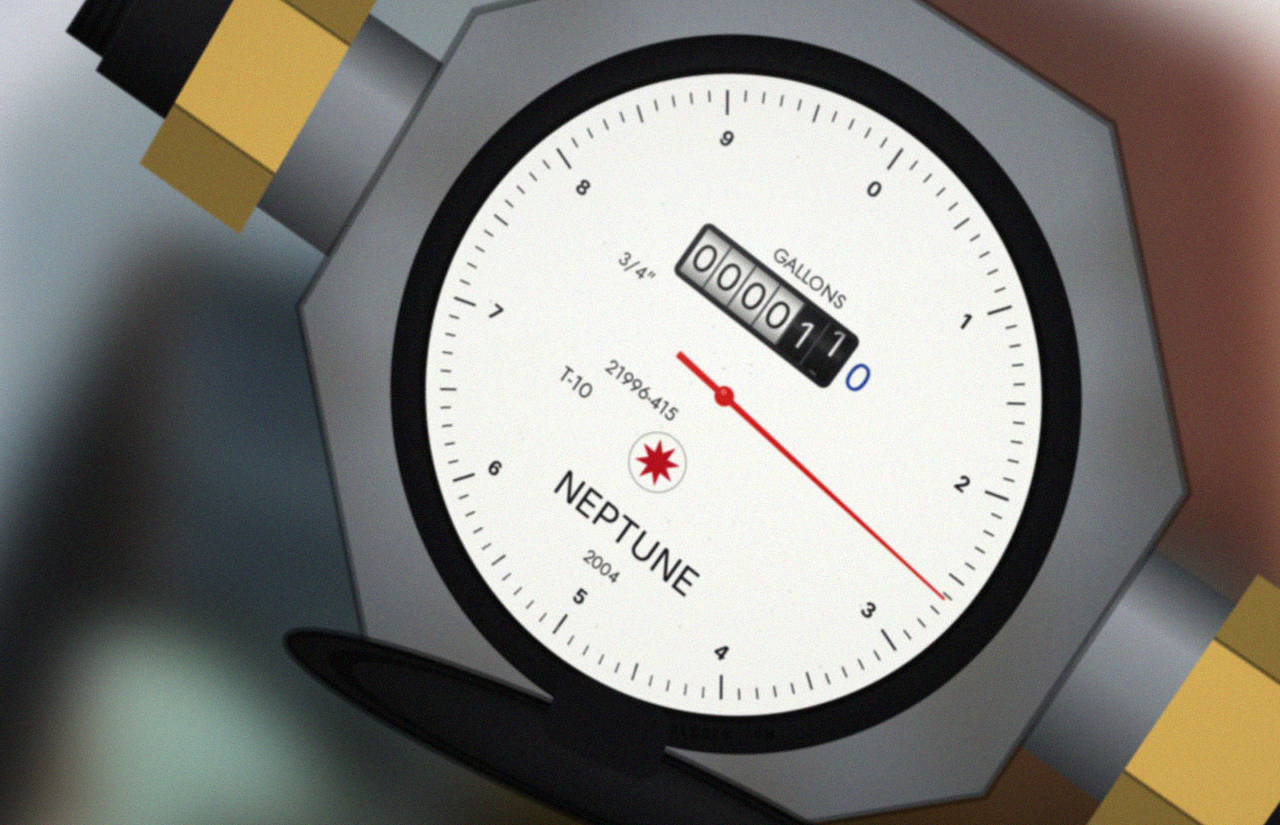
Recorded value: 112.6
